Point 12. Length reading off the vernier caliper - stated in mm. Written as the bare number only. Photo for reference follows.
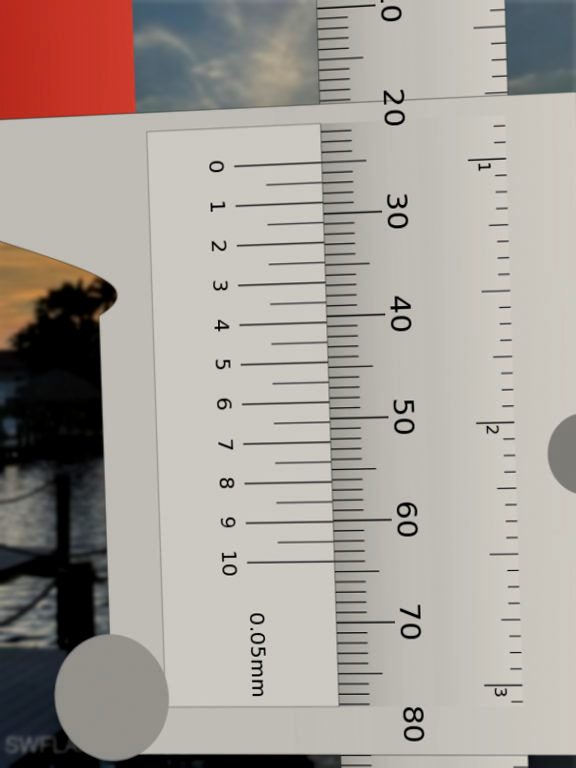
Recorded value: 25.0
